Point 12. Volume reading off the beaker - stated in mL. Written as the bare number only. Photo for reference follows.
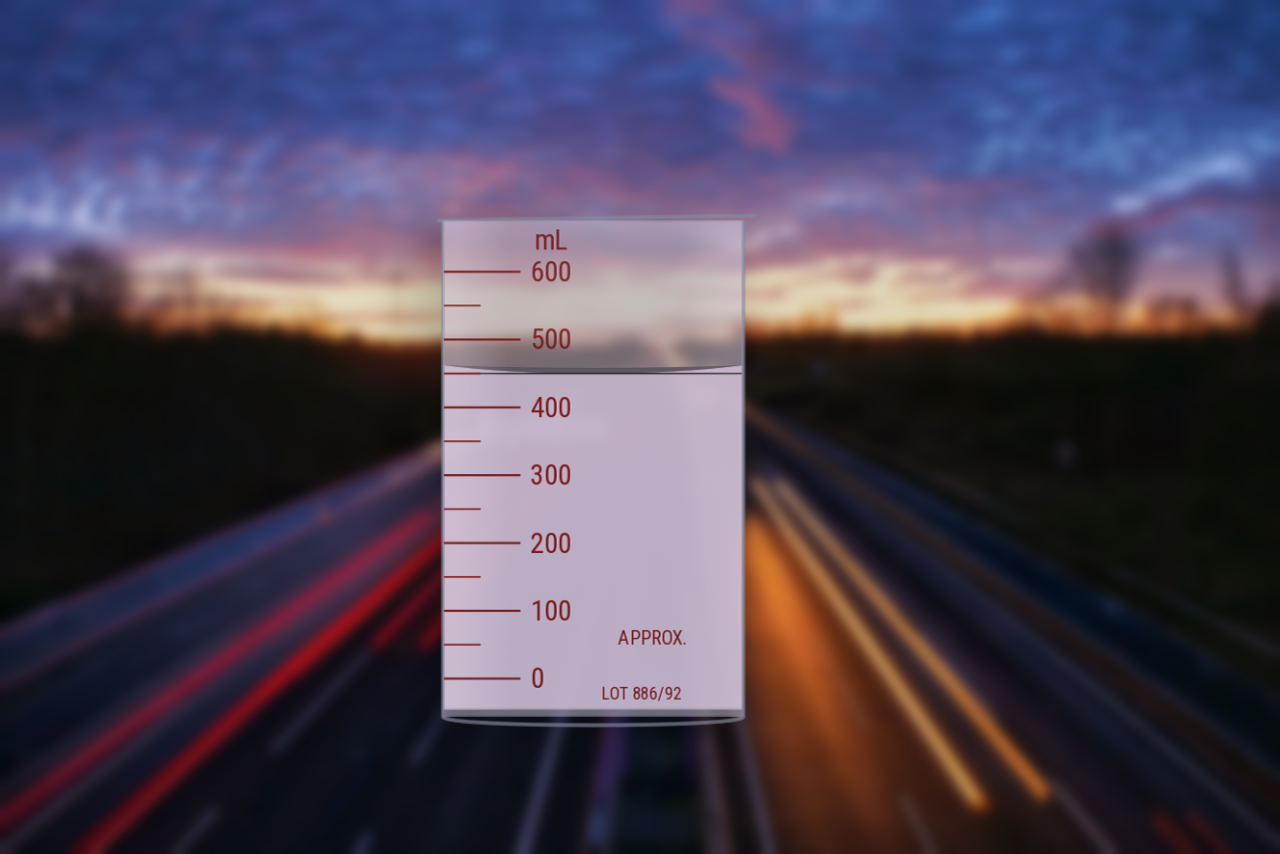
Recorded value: 450
